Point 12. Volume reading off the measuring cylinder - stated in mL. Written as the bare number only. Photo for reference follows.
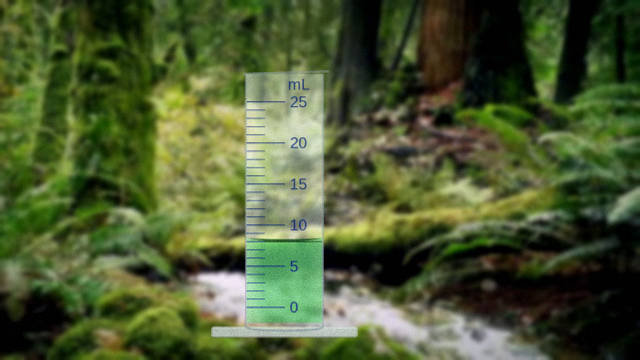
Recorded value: 8
